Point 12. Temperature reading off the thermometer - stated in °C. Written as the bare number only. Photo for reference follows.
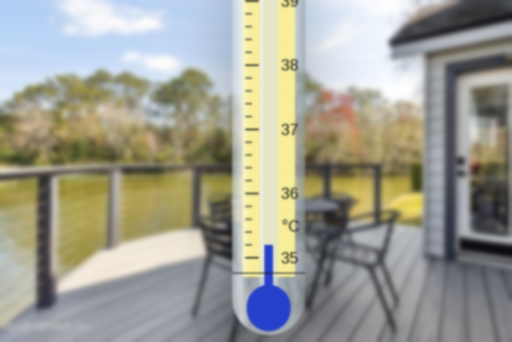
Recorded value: 35.2
